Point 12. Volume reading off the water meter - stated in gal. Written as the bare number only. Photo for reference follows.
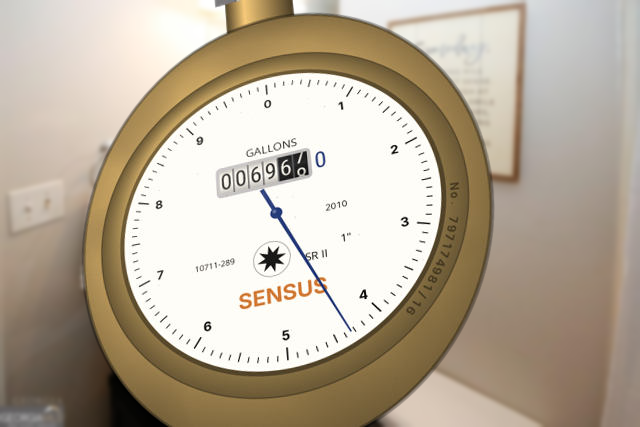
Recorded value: 69674.3
